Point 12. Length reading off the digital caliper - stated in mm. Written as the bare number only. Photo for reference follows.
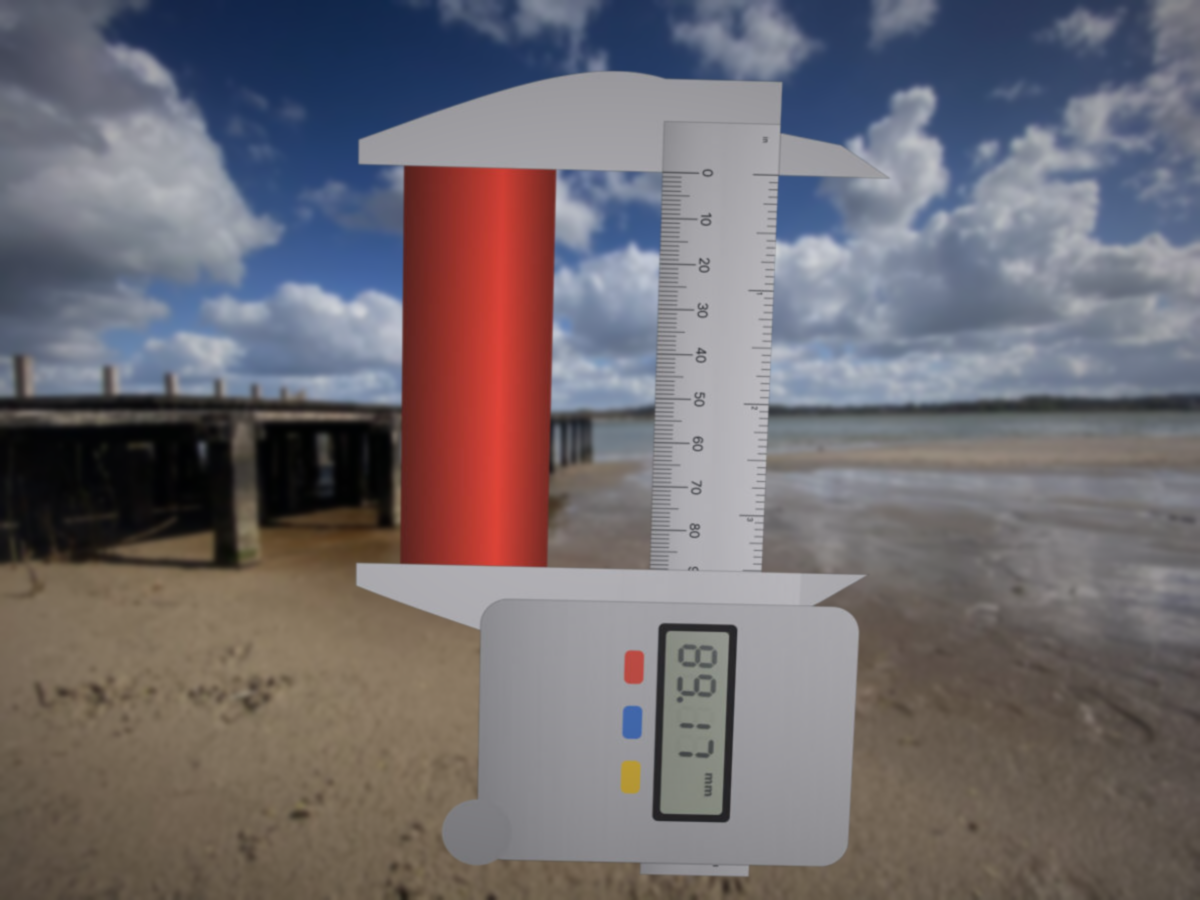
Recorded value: 89.17
